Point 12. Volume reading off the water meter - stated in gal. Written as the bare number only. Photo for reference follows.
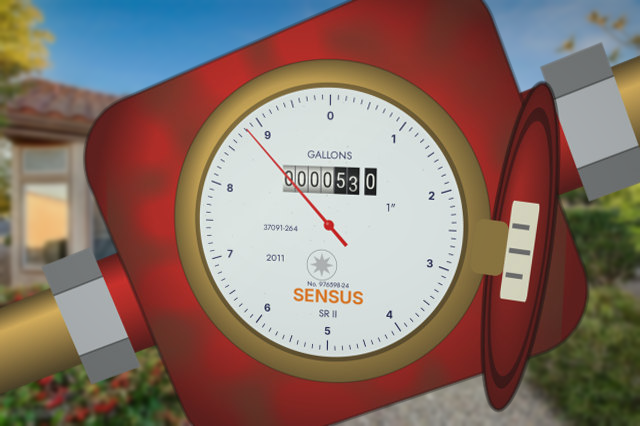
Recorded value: 528.8
